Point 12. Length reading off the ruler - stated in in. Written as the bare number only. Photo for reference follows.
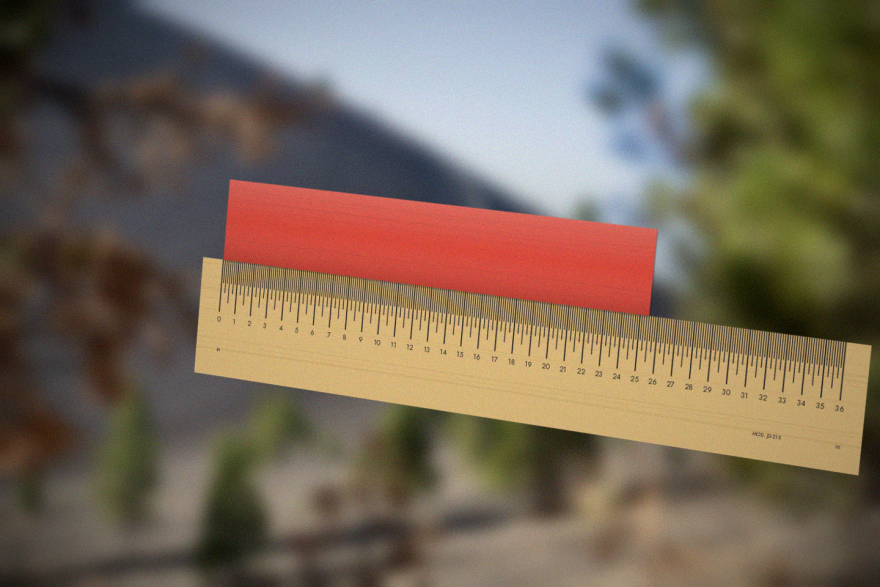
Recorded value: 25.5
